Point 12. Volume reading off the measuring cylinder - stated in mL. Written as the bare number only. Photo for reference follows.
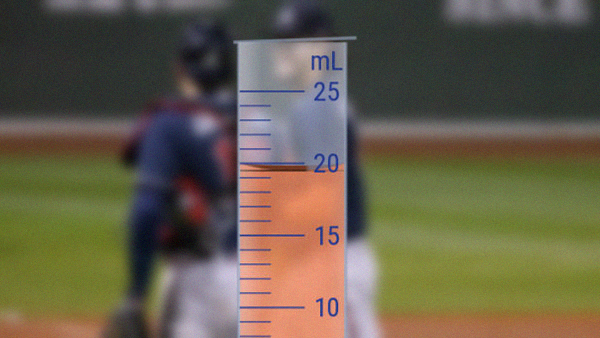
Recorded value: 19.5
